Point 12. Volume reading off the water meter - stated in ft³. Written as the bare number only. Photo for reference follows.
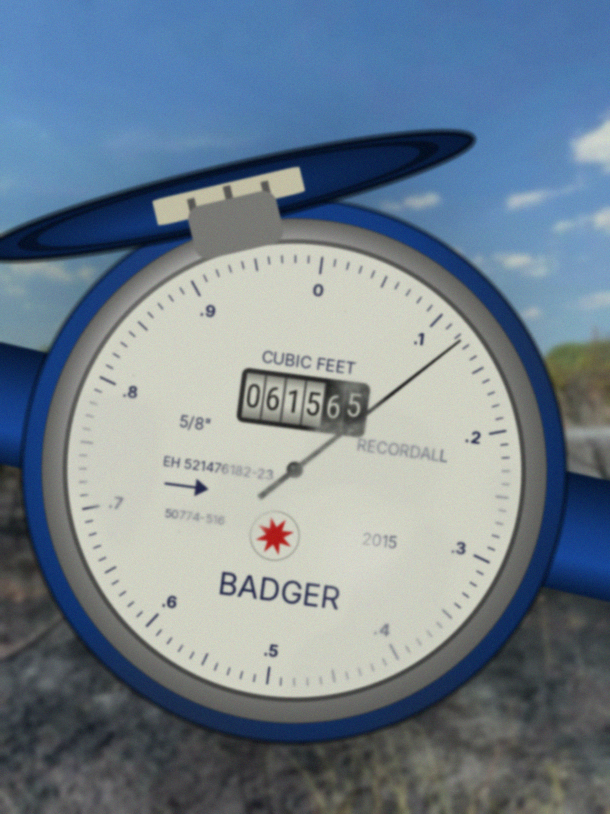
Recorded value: 61565.12
